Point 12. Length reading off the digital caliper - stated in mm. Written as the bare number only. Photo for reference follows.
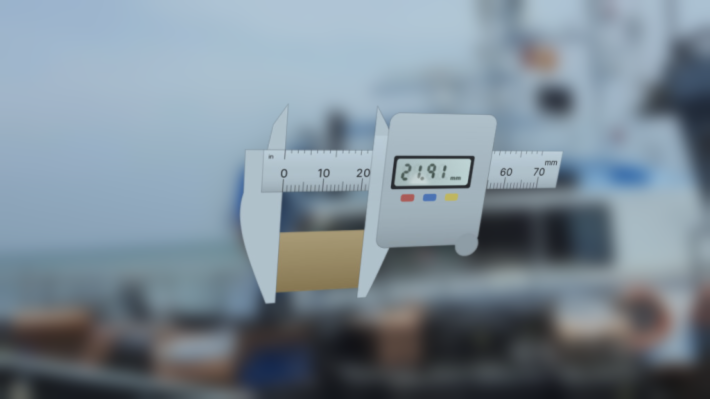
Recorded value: 21.91
